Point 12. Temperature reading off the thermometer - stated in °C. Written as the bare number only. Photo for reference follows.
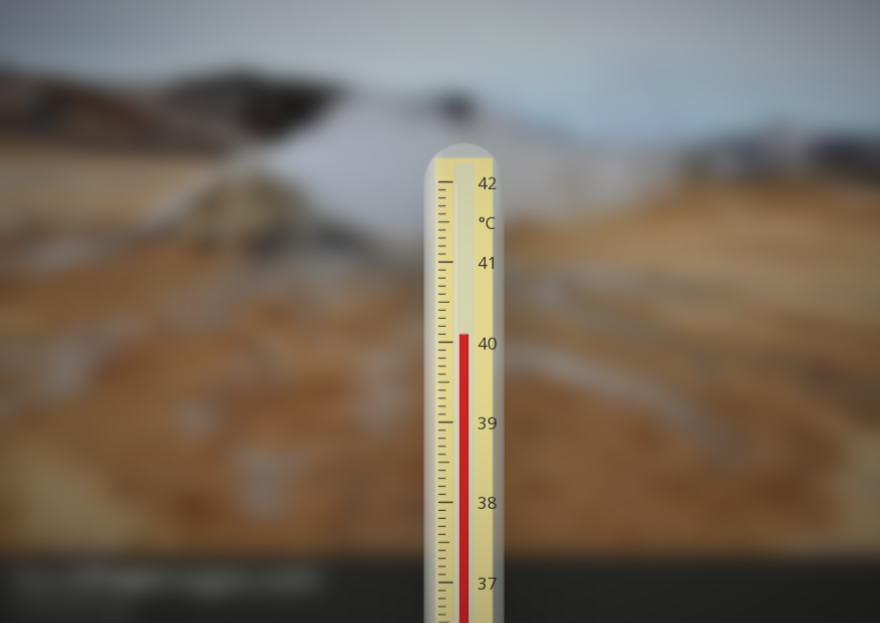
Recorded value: 40.1
